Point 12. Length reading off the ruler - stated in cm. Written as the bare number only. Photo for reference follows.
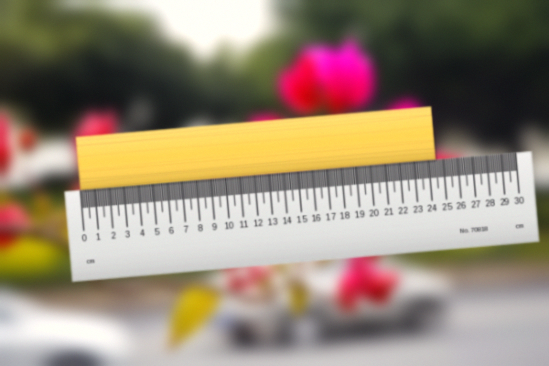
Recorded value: 24.5
